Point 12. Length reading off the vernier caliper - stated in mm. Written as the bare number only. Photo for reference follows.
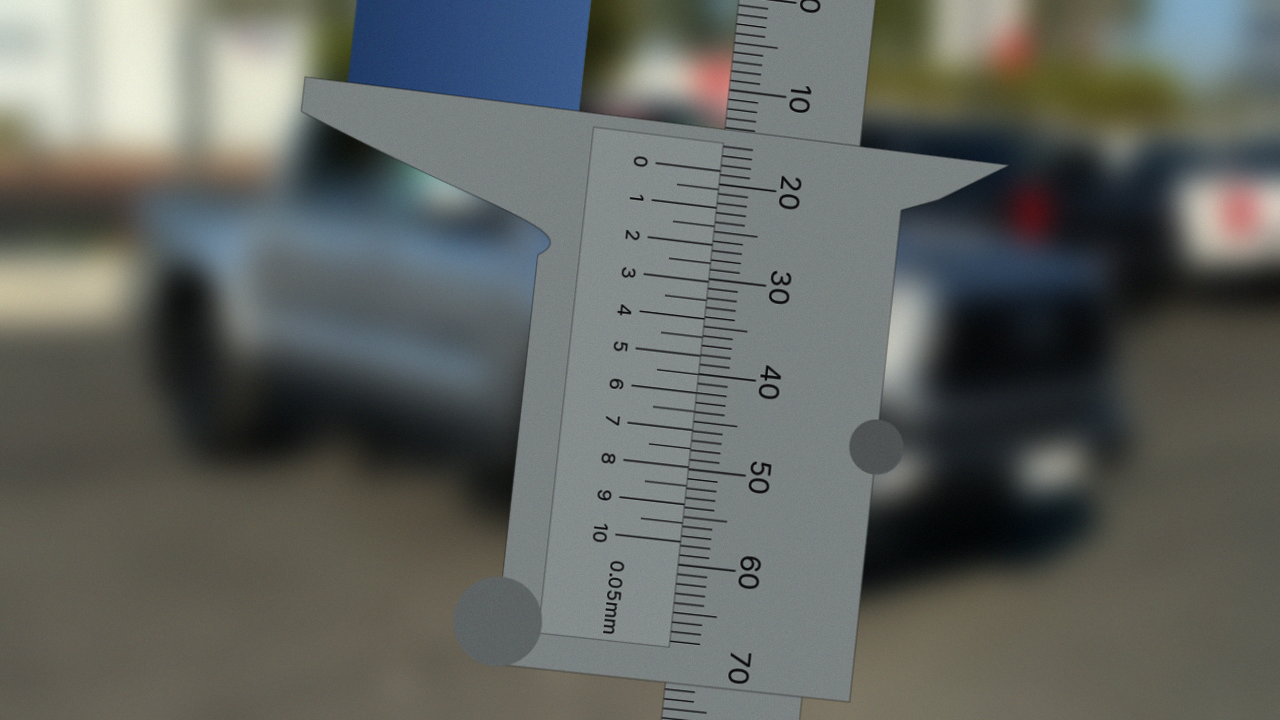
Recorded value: 18.6
